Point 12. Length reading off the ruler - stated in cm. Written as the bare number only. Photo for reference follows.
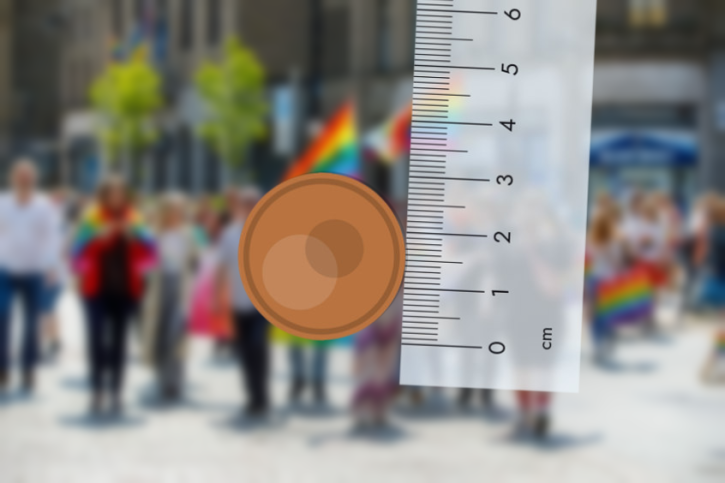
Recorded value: 3
